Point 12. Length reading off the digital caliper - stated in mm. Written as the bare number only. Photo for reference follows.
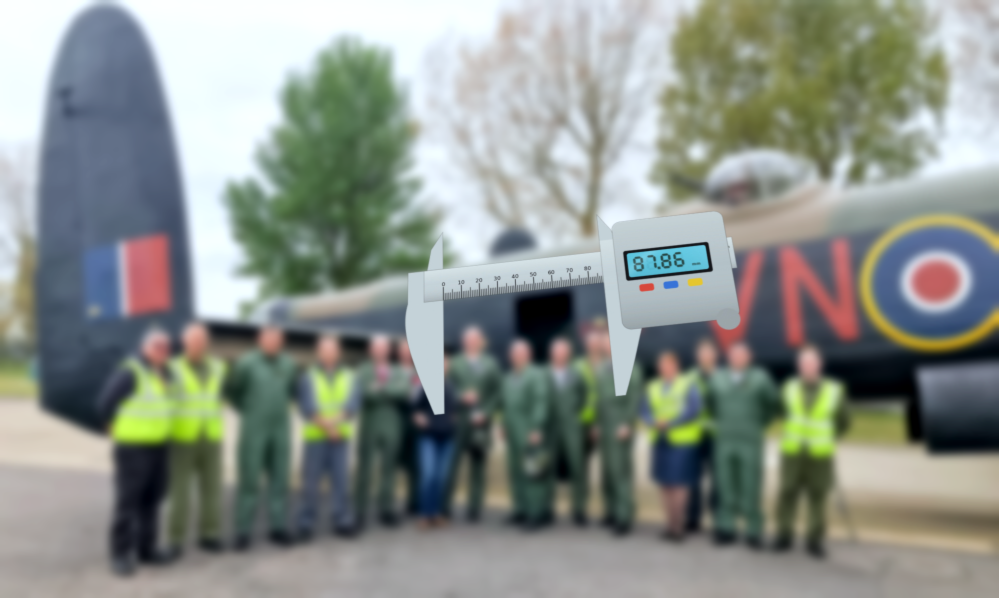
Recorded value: 87.86
